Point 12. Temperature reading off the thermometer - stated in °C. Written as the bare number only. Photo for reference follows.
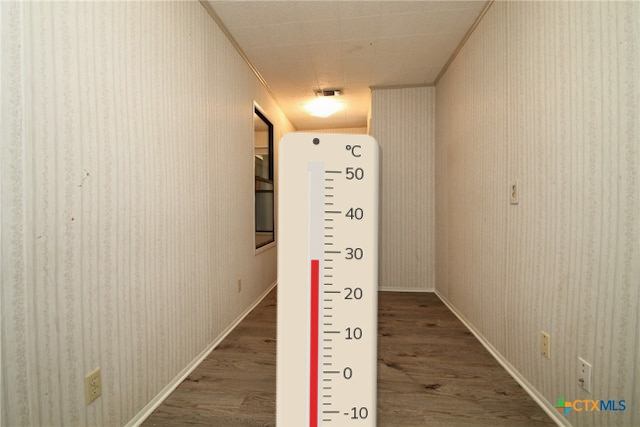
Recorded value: 28
